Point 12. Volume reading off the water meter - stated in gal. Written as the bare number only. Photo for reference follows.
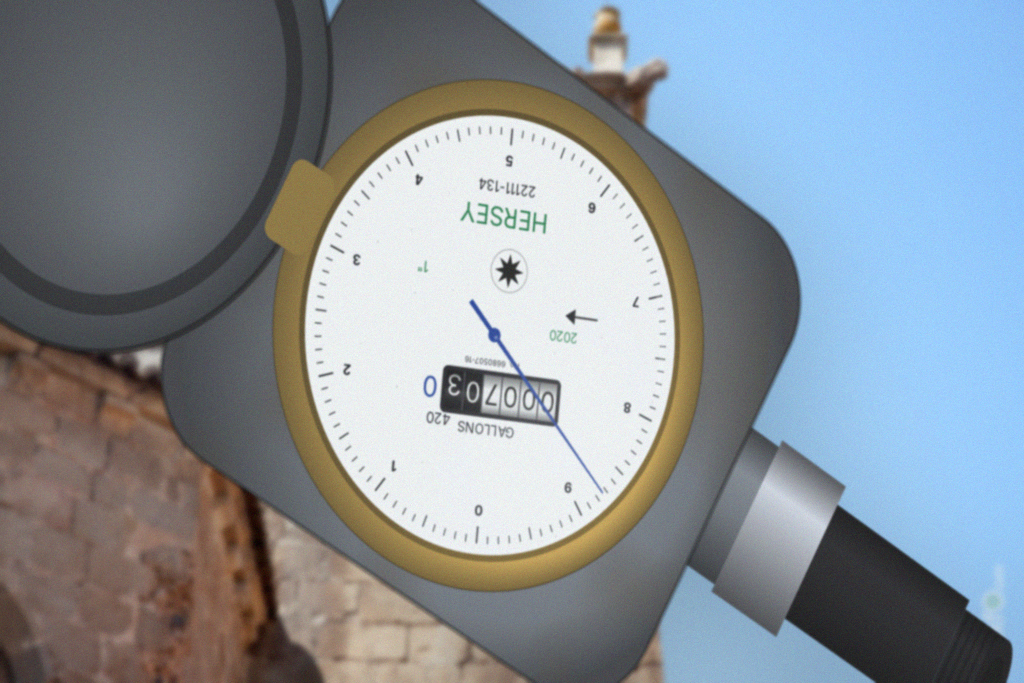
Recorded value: 7028.7
